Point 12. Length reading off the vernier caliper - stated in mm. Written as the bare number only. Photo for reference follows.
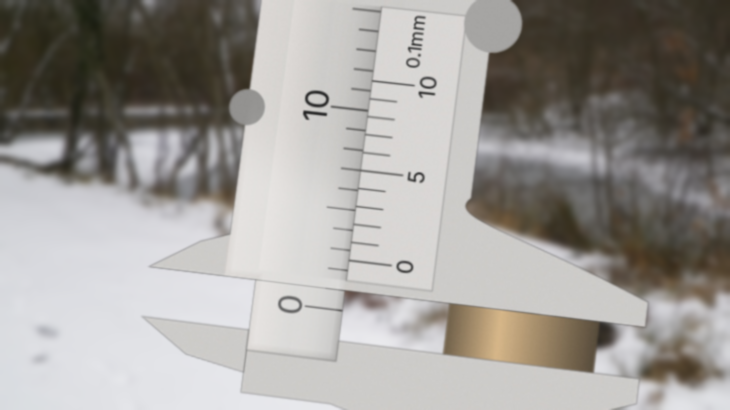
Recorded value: 2.5
